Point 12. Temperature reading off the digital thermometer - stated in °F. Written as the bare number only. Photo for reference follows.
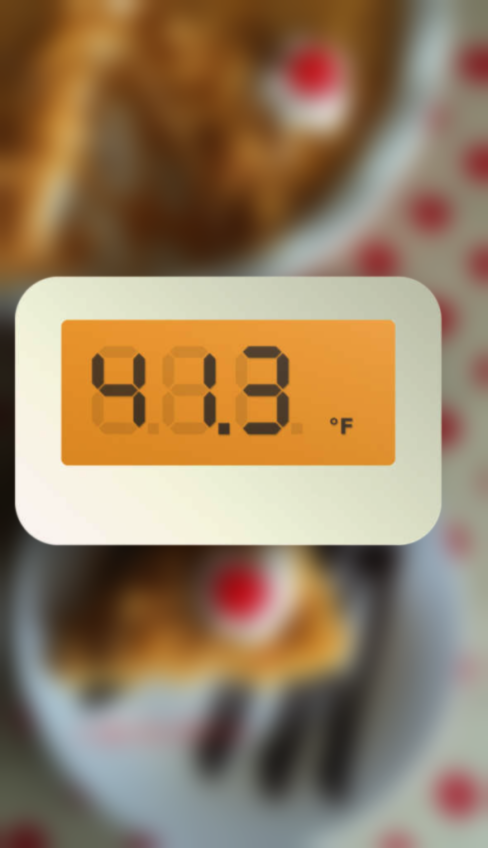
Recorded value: 41.3
